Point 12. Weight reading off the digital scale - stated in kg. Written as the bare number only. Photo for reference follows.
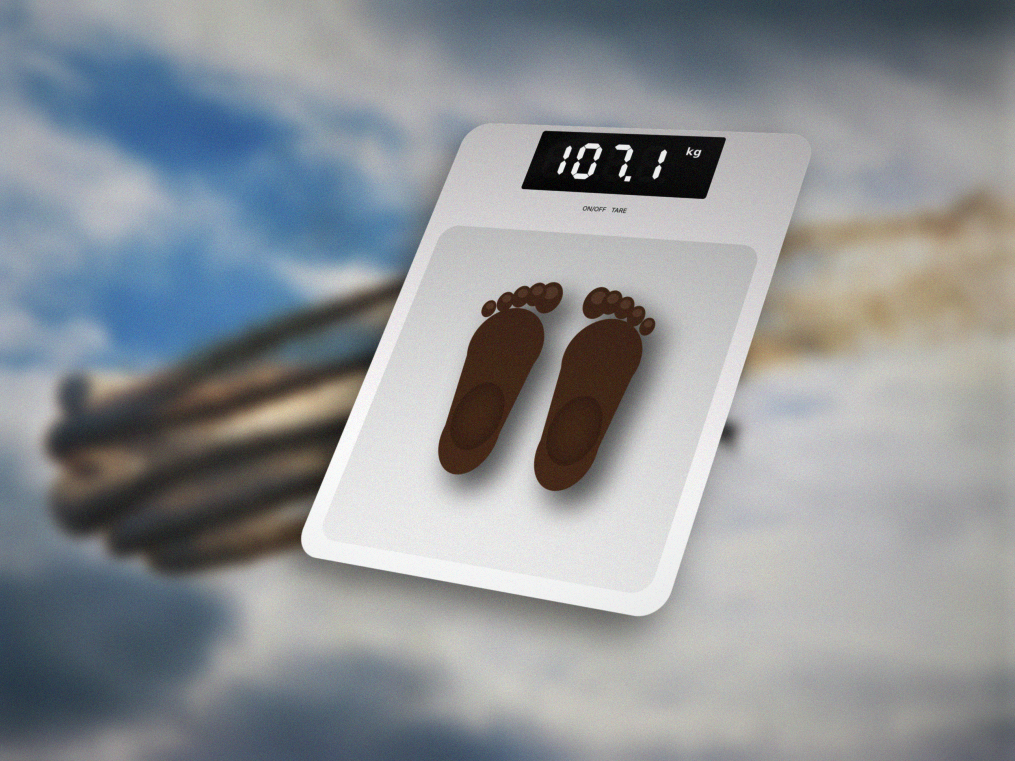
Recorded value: 107.1
